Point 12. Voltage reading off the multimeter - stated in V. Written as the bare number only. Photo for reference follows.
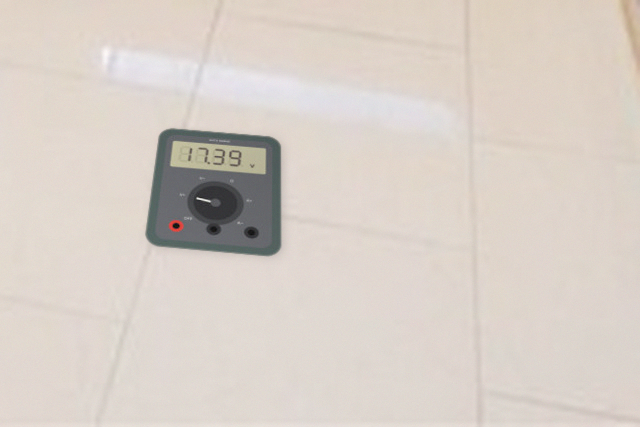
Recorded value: 17.39
